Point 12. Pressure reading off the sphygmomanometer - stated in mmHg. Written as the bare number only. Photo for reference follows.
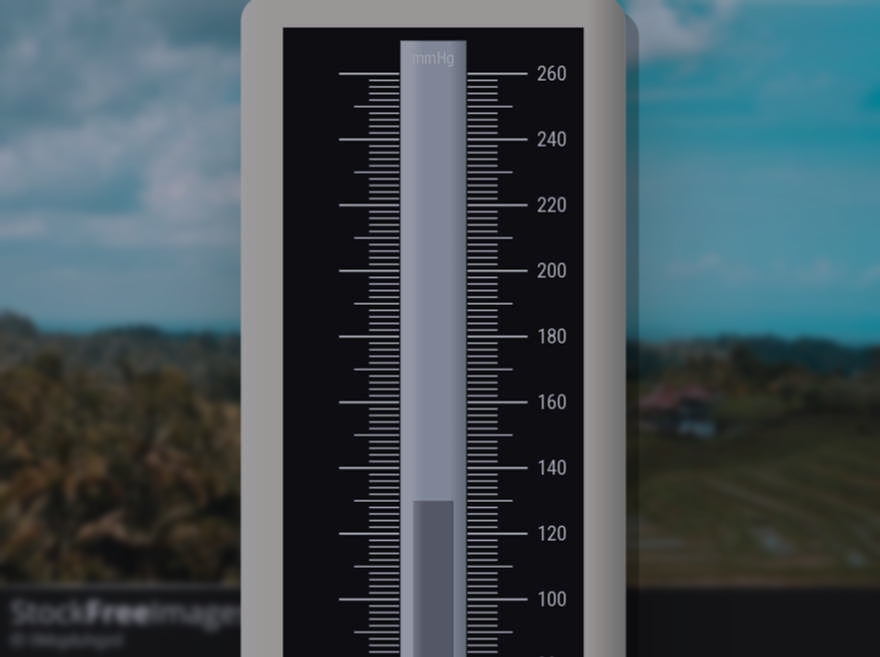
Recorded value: 130
